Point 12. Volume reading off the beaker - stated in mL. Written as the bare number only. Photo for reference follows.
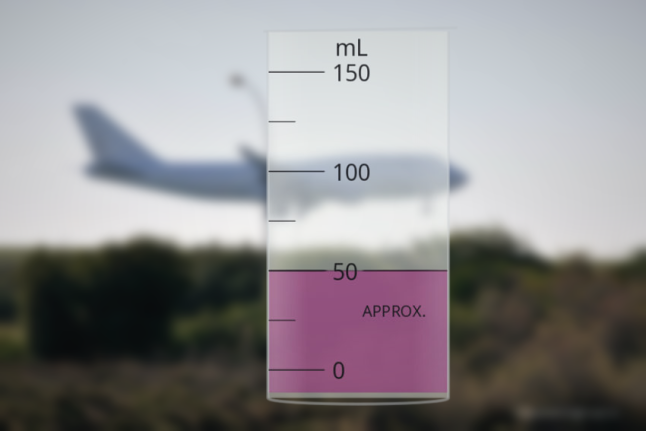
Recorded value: 50
